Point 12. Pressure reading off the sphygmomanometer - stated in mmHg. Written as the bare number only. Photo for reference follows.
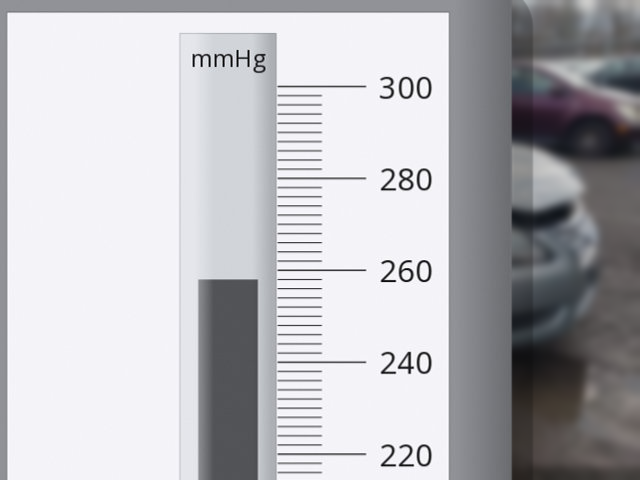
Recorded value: 258
